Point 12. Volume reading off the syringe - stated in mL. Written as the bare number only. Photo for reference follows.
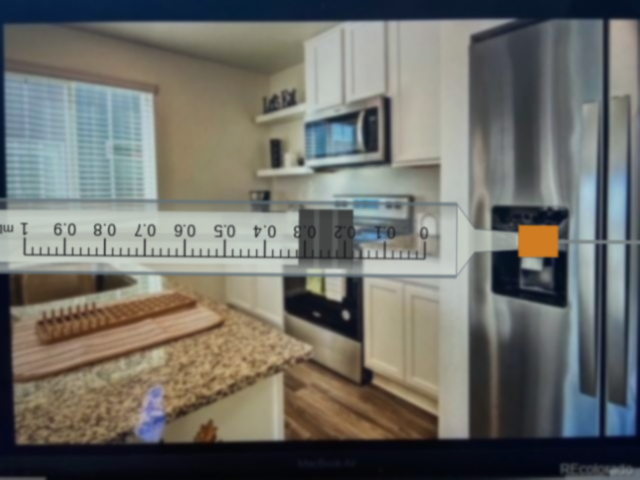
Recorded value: 0.18
